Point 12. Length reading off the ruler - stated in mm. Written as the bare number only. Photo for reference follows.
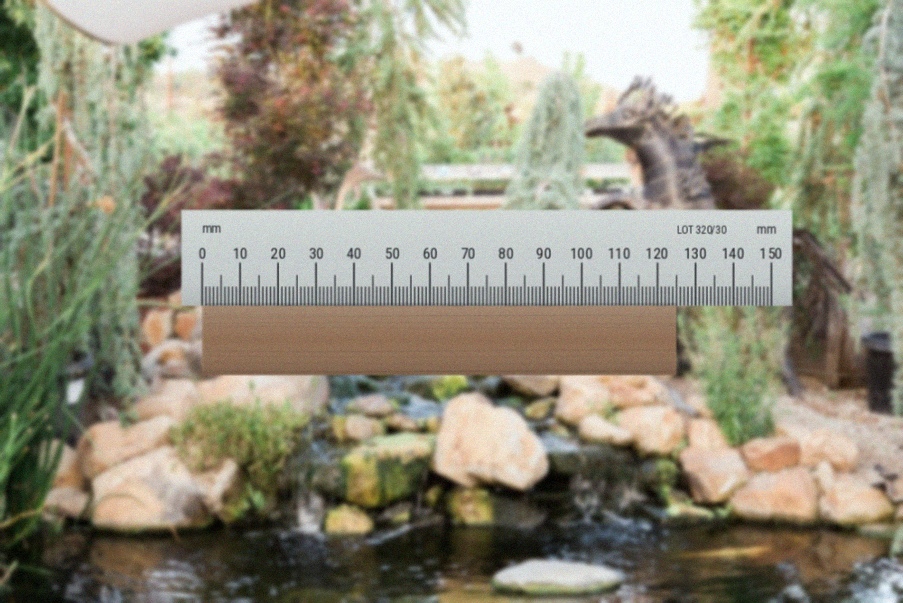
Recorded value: 125
